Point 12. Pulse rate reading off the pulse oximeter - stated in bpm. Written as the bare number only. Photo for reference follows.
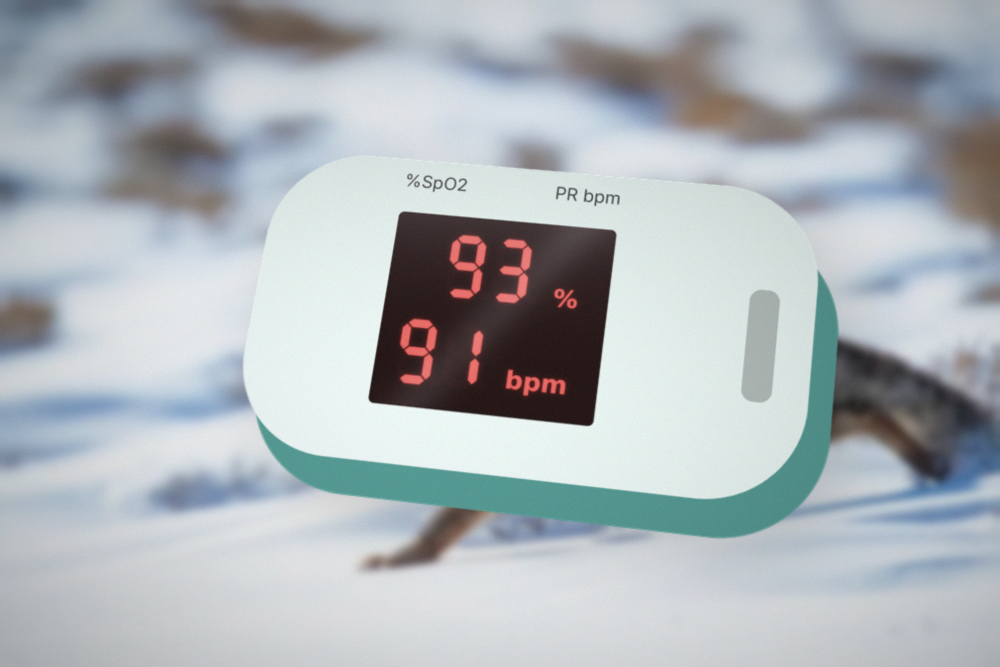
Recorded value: 91
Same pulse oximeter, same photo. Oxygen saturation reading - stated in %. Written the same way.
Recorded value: 93
